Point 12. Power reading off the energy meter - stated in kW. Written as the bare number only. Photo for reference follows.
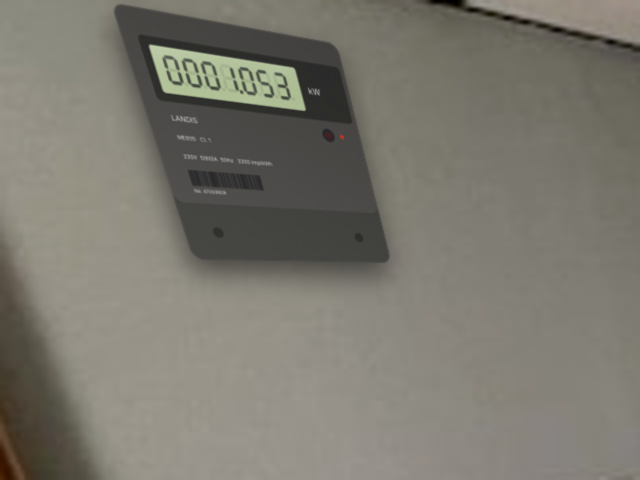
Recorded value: 1.053
